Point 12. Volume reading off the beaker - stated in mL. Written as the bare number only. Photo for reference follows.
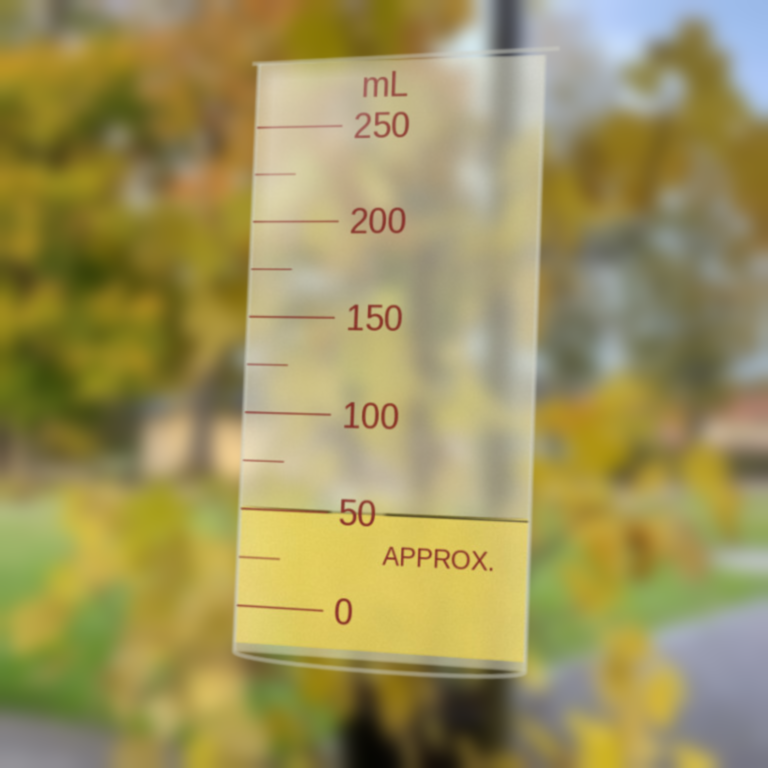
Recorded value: 50
